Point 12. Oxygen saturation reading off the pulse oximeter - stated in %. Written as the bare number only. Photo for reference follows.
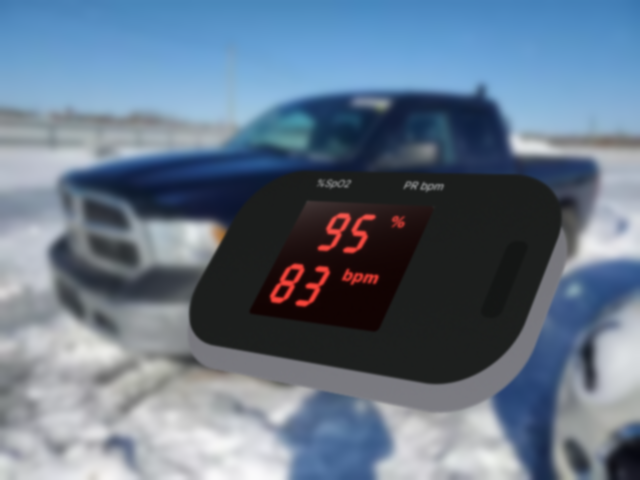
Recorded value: 95
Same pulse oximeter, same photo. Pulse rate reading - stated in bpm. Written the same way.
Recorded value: 83
